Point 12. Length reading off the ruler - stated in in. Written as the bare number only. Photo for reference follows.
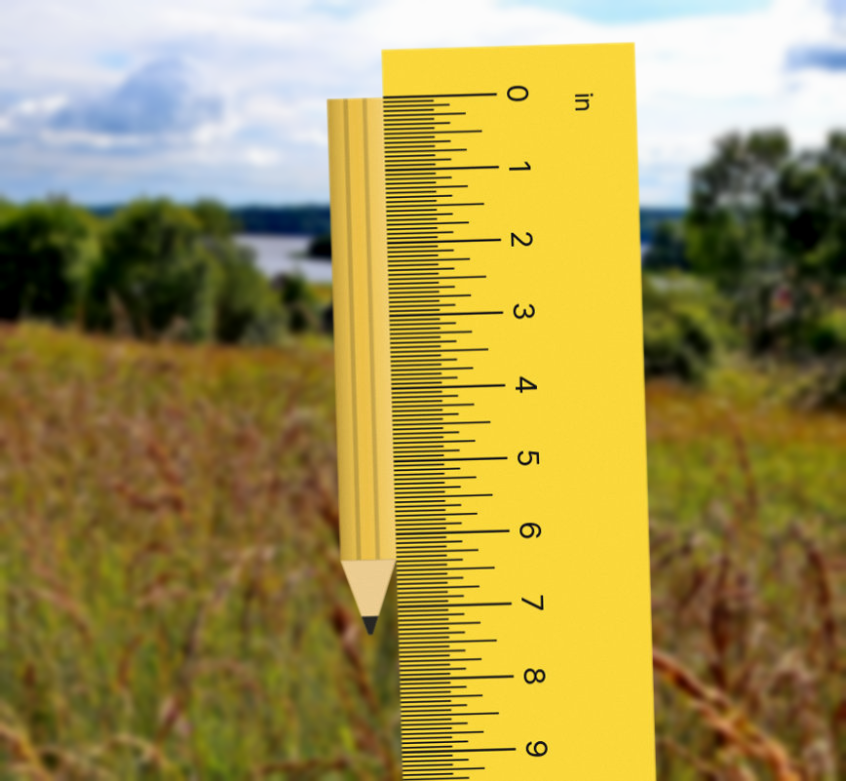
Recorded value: 7.375
